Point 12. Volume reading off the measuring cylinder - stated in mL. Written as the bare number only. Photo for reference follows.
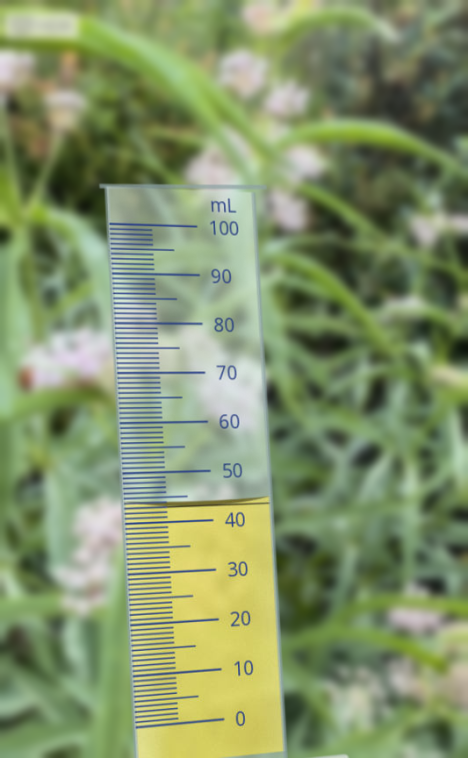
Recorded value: 43
